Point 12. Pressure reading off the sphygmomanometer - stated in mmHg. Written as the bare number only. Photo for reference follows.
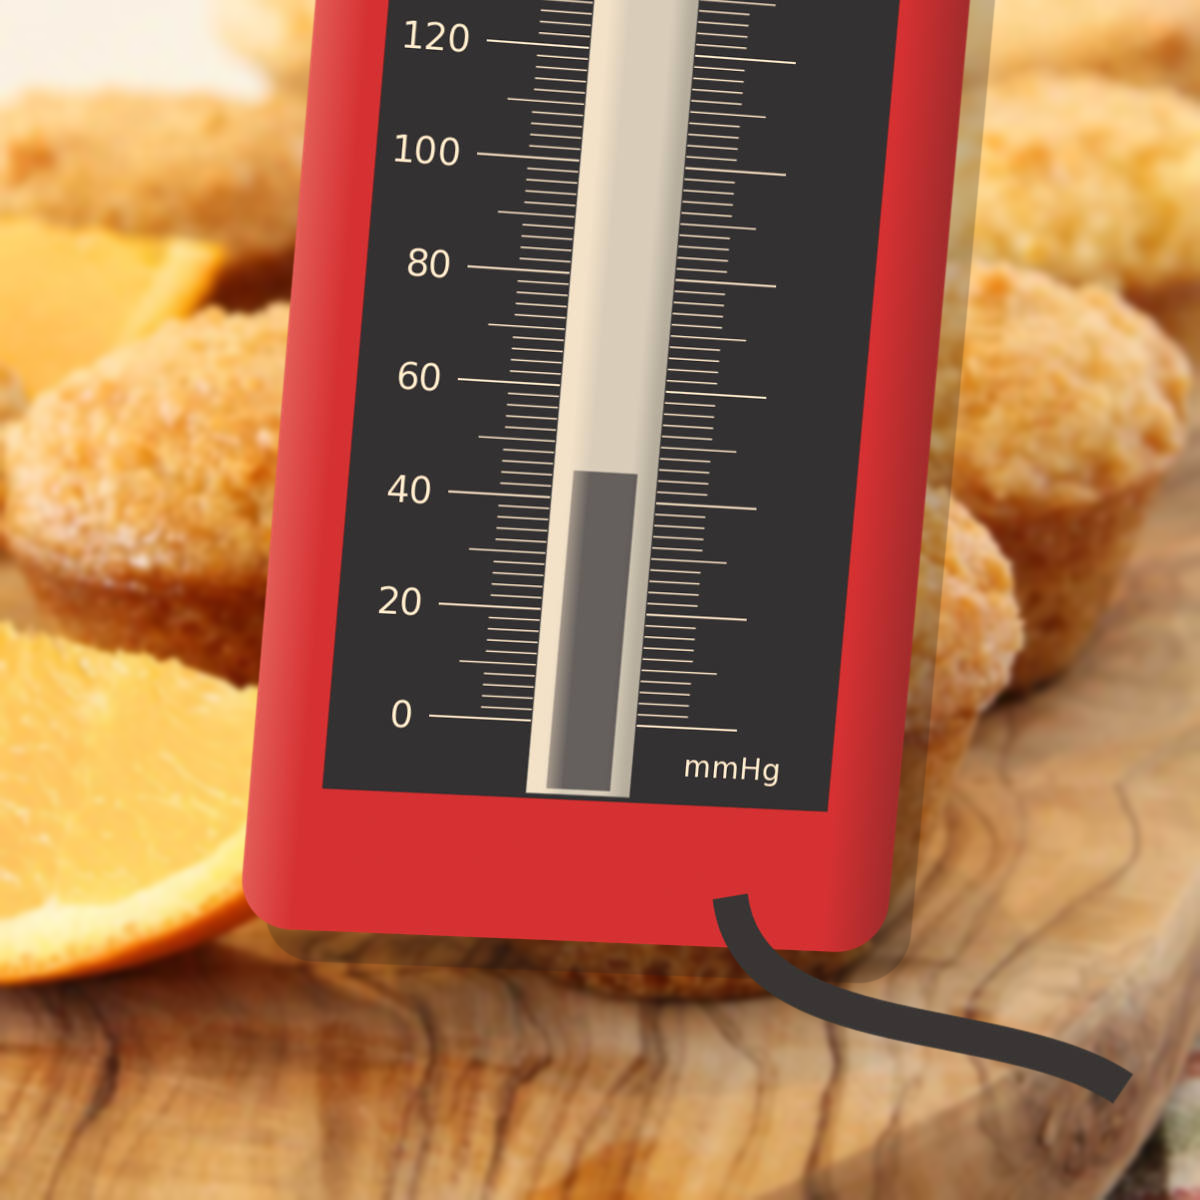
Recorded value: 45
